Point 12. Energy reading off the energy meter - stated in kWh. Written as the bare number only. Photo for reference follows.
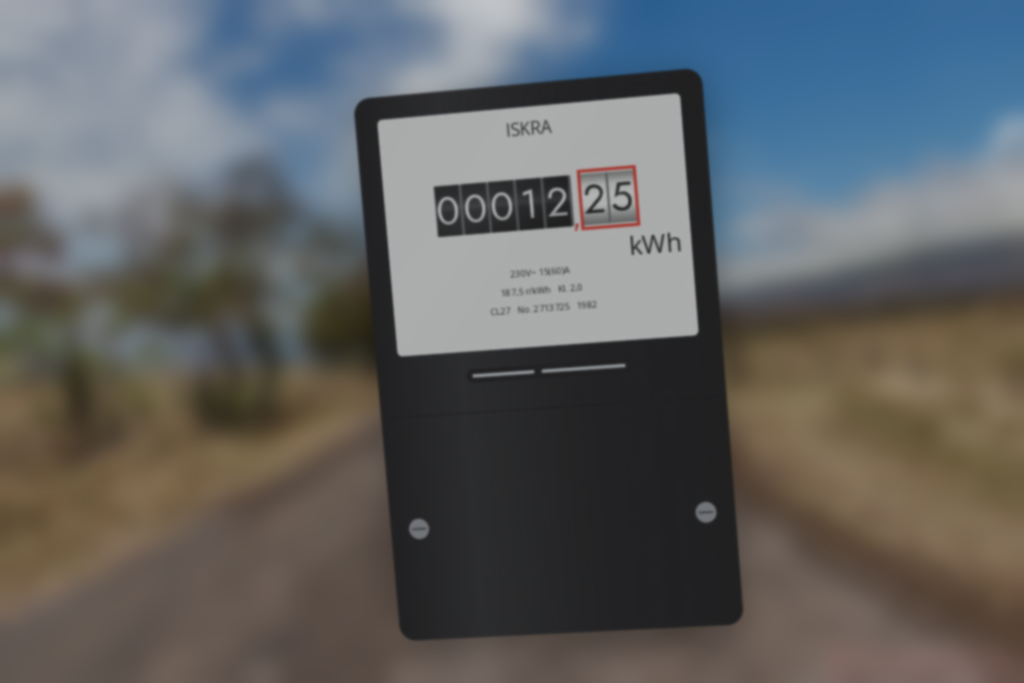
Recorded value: 12.25
